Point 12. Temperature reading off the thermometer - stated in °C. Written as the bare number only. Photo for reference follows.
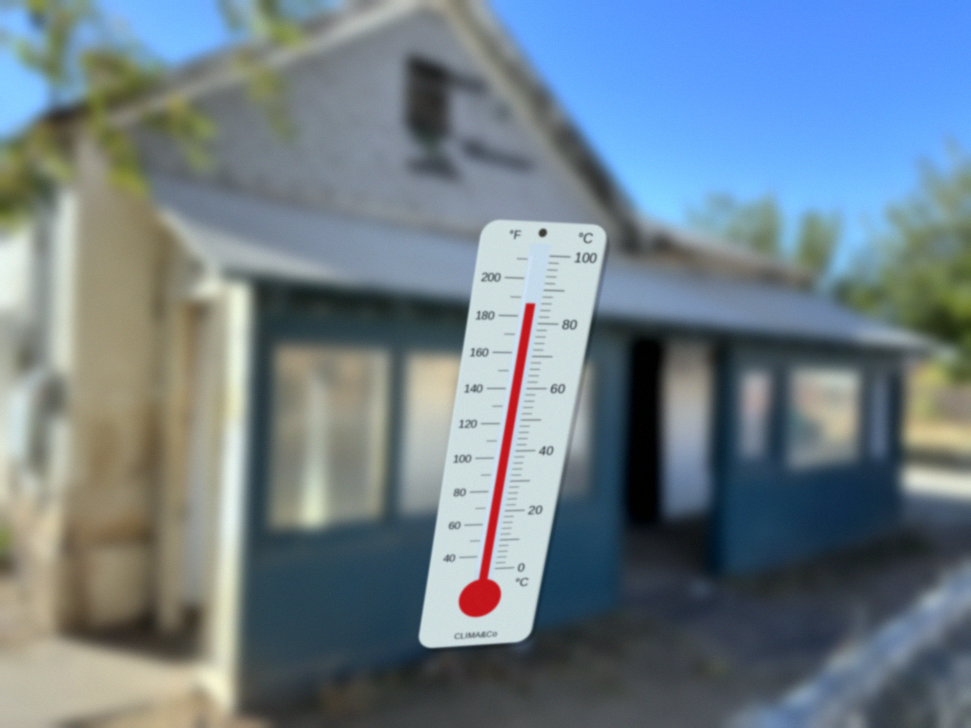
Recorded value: 86
